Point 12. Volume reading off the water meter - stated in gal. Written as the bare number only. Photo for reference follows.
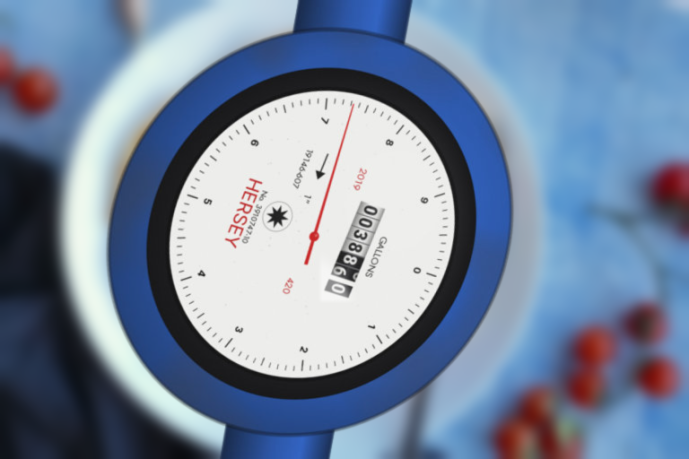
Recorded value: 38857.3
